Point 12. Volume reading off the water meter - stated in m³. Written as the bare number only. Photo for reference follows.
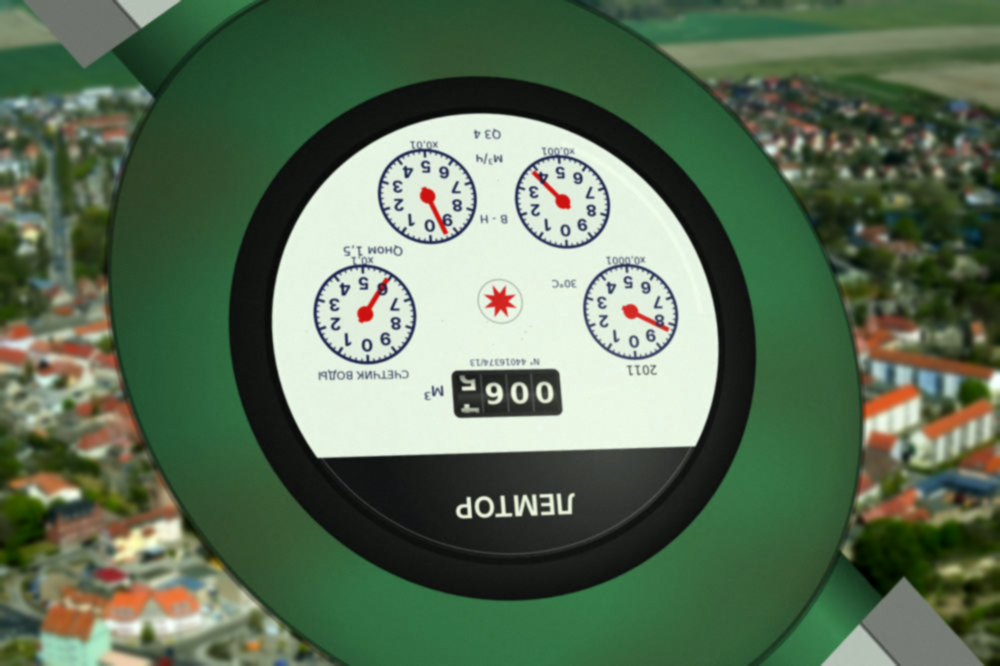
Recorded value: 64.5938
